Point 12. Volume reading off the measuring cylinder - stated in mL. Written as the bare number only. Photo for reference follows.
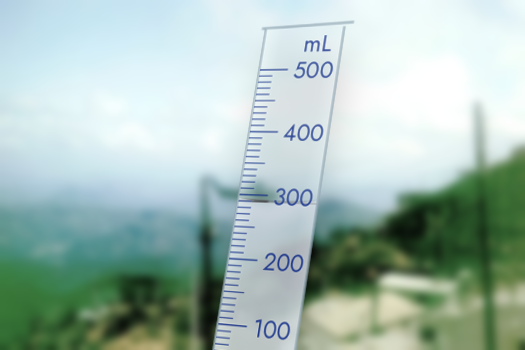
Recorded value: 290
